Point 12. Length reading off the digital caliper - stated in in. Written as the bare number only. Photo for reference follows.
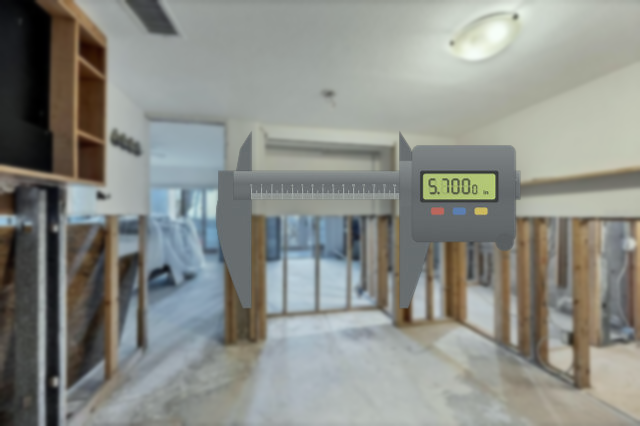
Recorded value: 5.7000
